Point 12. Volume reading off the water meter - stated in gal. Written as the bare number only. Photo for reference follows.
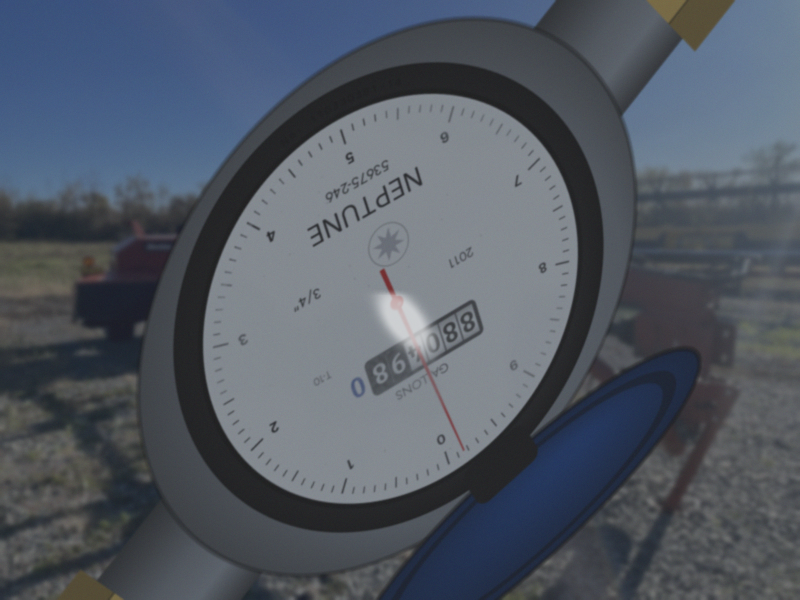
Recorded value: 8804979.8
